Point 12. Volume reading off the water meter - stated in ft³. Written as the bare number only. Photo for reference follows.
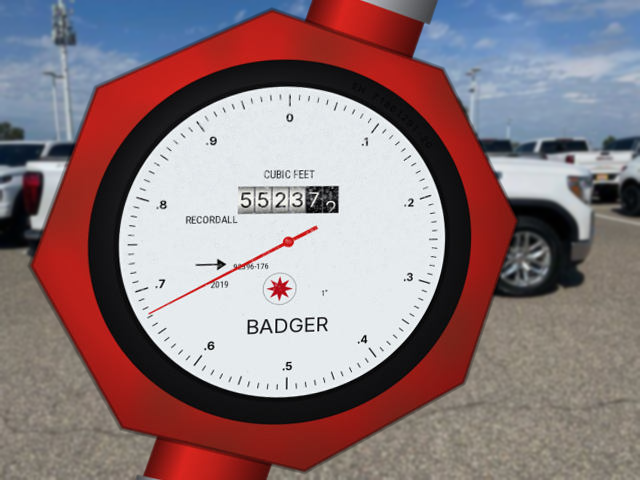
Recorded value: 552371.67
